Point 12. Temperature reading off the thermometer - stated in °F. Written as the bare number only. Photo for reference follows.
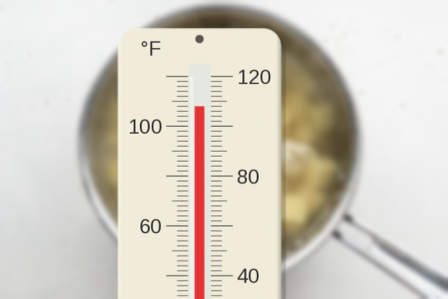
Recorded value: 108
